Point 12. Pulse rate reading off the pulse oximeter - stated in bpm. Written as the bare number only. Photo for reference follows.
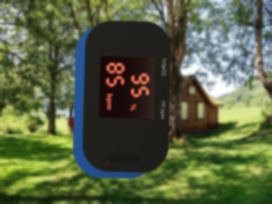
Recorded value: 85
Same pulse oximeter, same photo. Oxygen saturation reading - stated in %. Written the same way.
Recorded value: 95
